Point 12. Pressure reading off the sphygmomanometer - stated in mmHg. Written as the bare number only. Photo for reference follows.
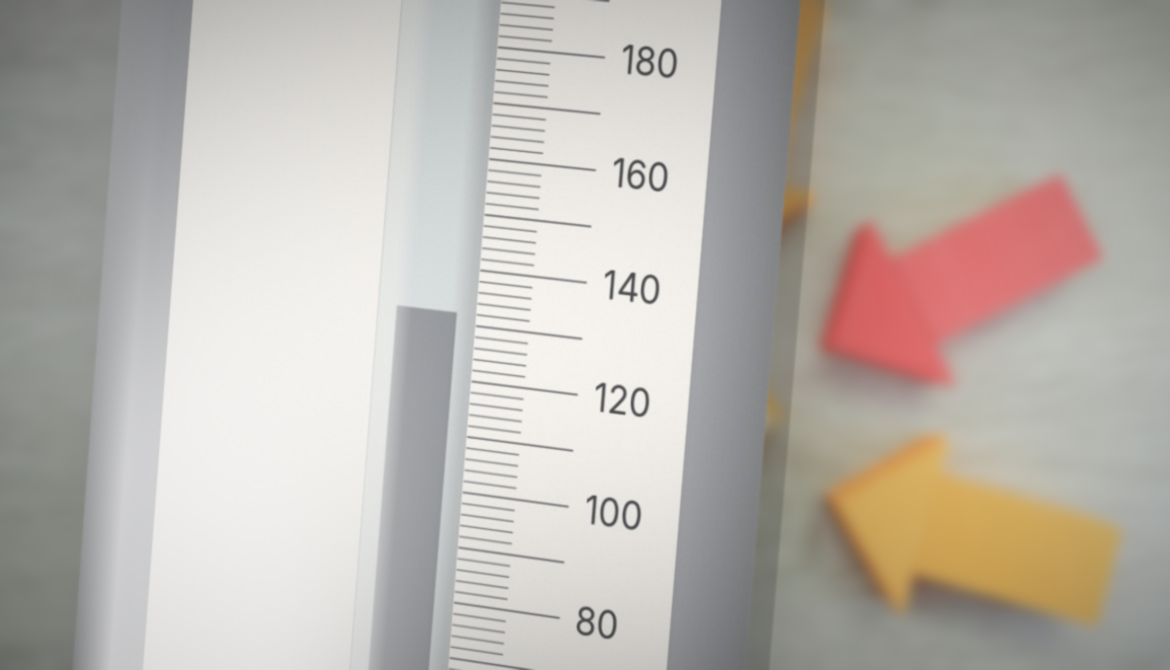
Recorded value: 132
